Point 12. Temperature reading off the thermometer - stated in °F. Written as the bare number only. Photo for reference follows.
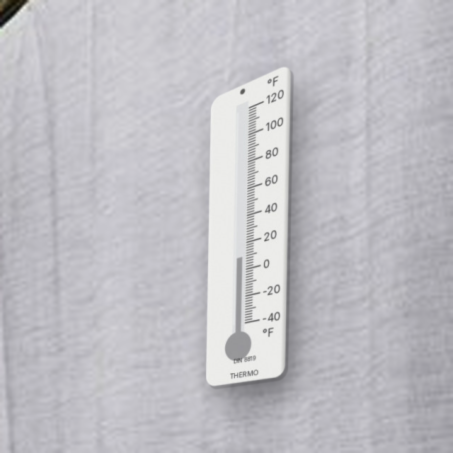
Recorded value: 10
